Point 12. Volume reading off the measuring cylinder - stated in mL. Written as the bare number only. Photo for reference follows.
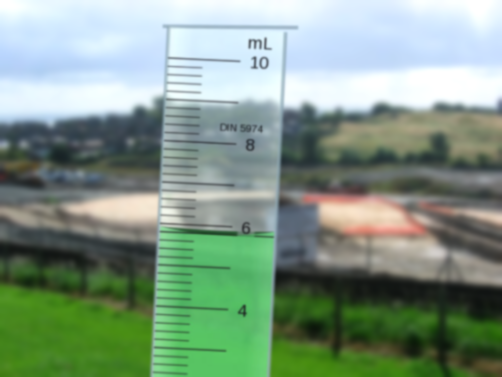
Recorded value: 5.8
